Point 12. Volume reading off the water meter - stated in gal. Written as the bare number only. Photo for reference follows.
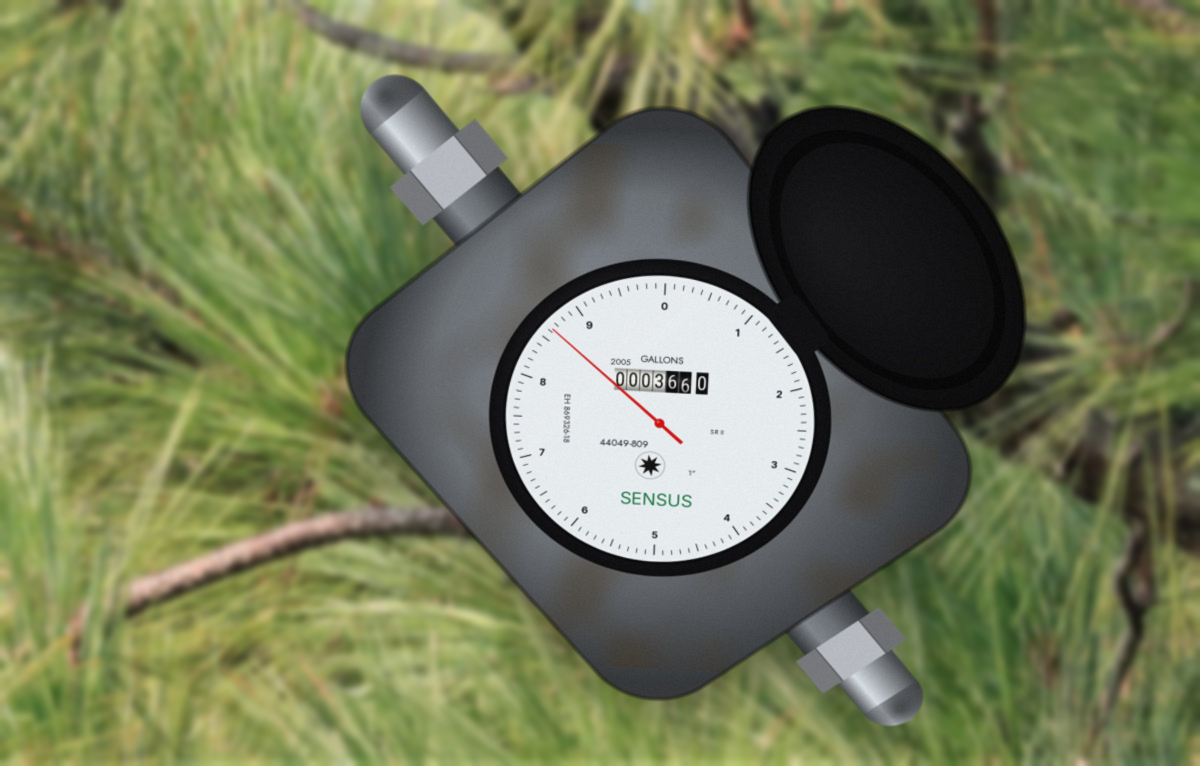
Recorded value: 3658.6
